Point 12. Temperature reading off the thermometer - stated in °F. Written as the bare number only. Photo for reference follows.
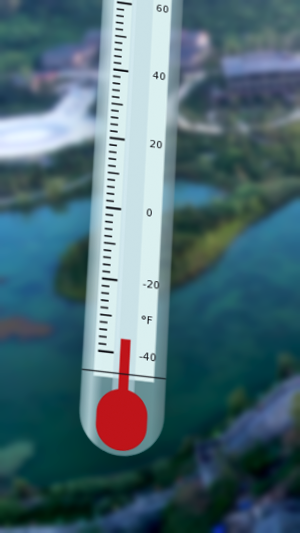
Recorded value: -36
